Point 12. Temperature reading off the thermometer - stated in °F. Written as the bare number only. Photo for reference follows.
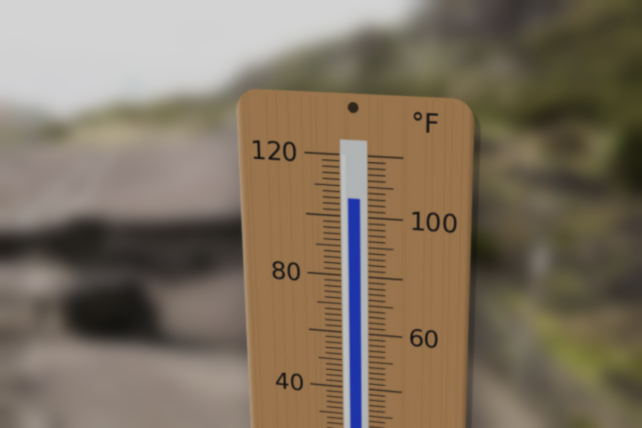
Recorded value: 106
